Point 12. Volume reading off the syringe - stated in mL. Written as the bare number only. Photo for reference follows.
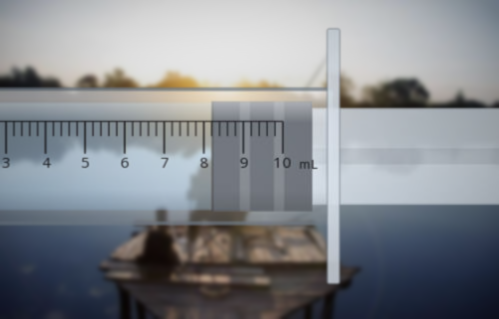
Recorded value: 8.2
